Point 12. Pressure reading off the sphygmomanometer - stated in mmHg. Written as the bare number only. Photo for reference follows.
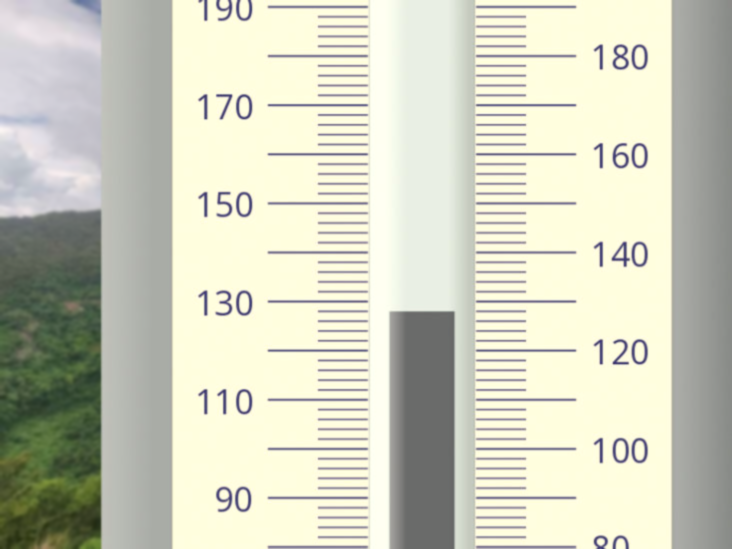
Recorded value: 128
